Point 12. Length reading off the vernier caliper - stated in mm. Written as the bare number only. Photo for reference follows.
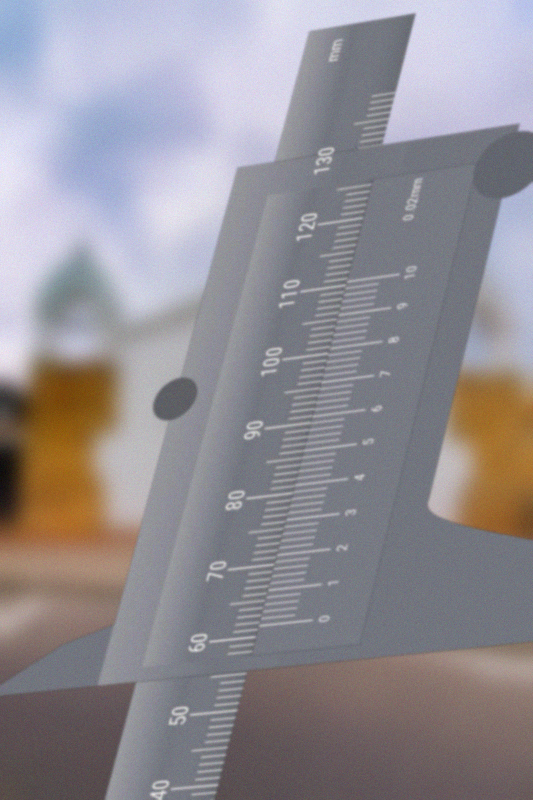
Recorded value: 61.5
